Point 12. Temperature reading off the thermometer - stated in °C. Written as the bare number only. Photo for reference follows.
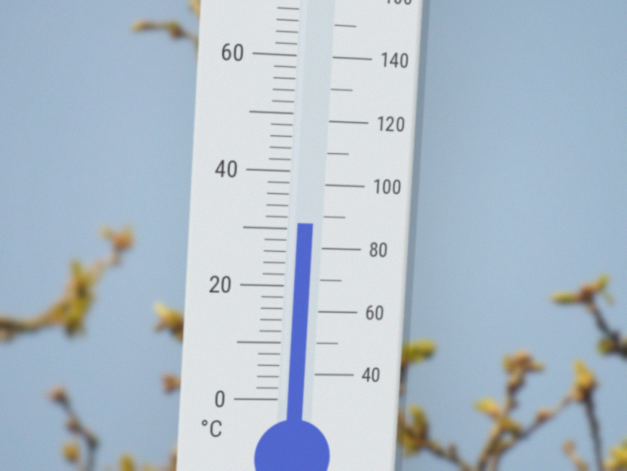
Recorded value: 31
